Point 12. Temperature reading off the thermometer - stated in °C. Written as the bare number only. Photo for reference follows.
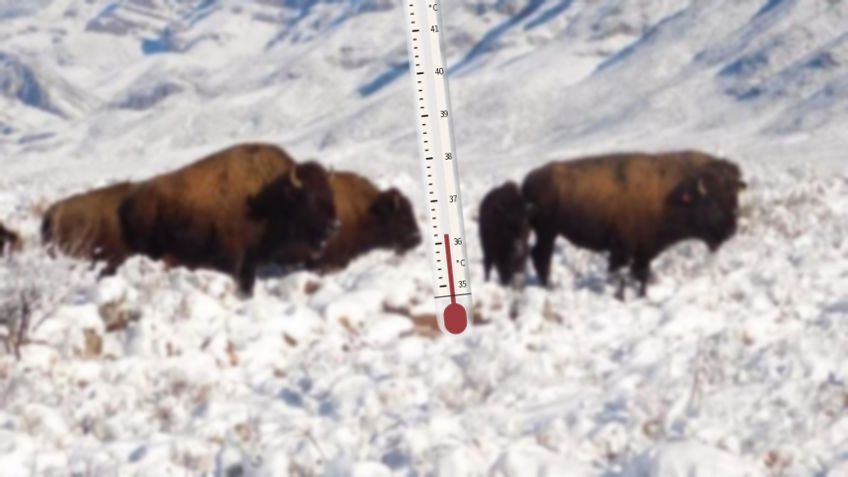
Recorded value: 36.2
